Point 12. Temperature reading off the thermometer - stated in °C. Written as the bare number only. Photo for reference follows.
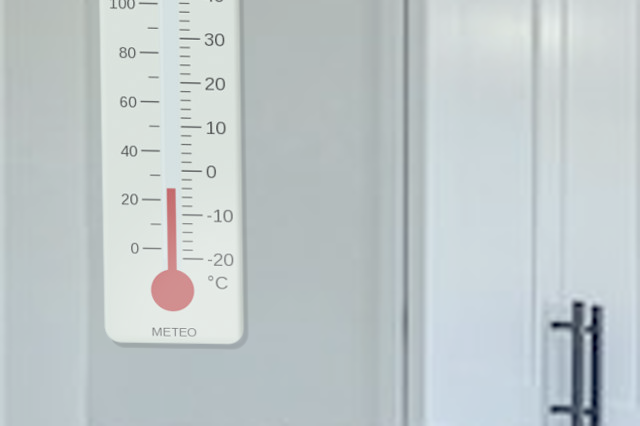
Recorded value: -4
